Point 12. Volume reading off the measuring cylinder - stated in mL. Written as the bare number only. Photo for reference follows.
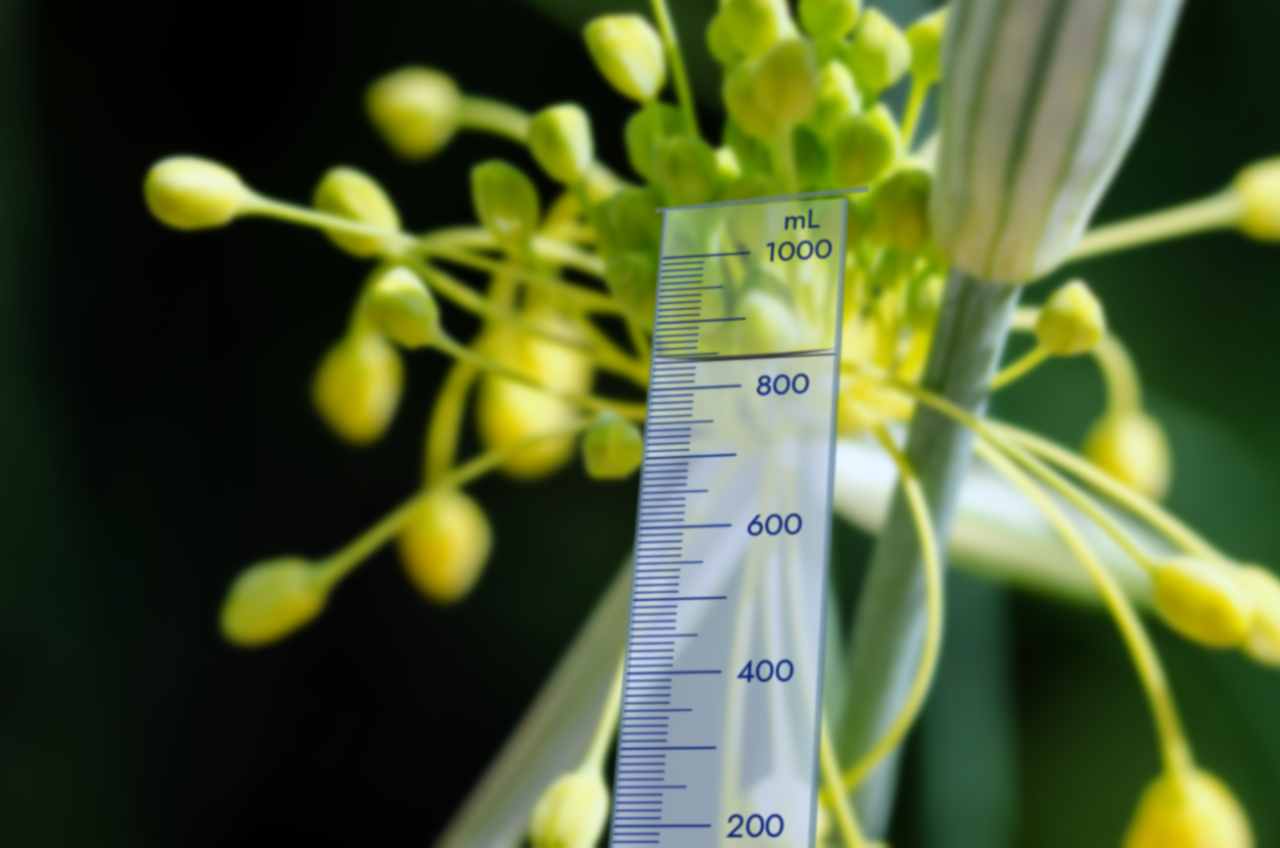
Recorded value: 840
